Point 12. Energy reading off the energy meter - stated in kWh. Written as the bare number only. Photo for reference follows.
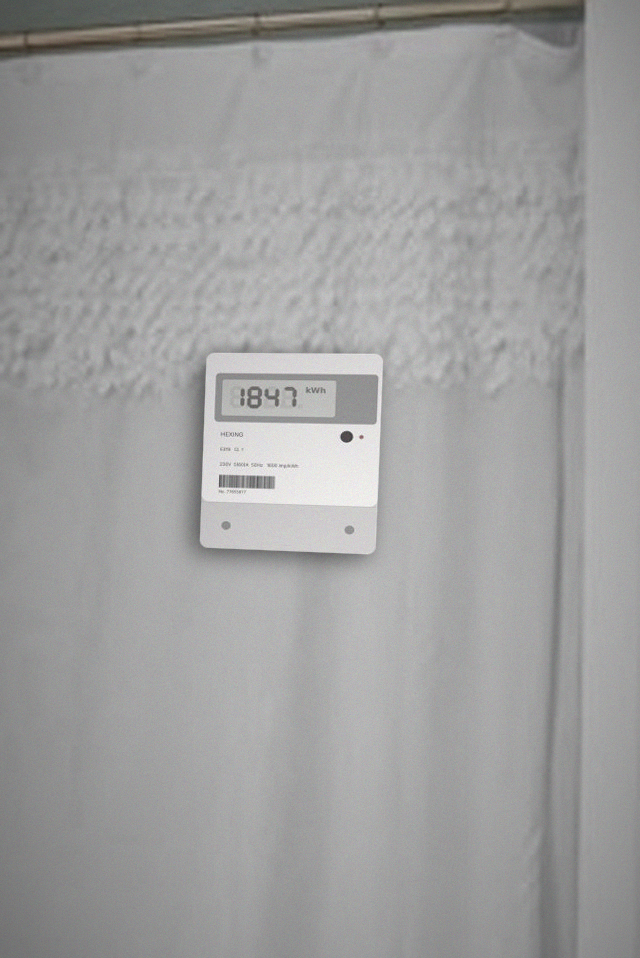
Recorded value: 1847
